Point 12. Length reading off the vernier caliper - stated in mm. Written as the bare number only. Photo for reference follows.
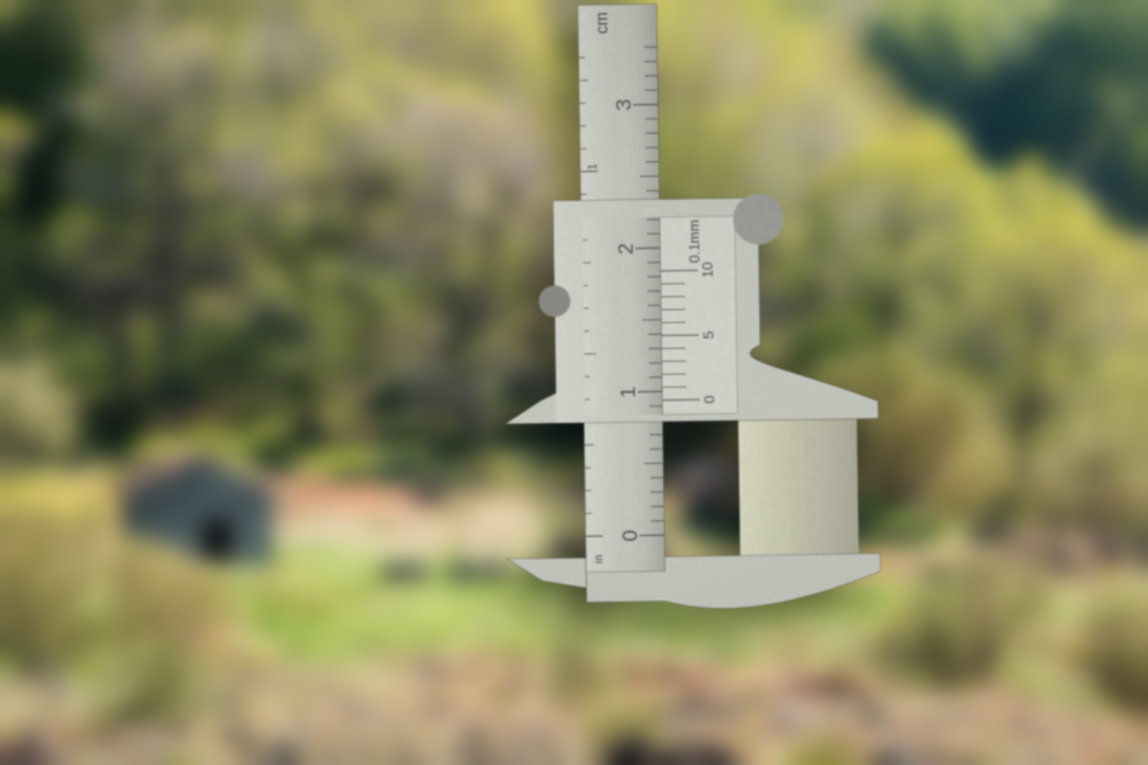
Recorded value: 9.4
